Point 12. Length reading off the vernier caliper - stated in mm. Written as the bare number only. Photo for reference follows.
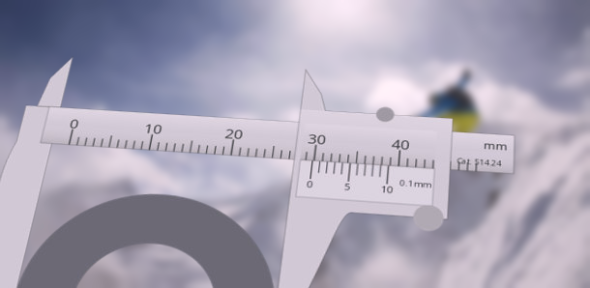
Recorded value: 29.8
